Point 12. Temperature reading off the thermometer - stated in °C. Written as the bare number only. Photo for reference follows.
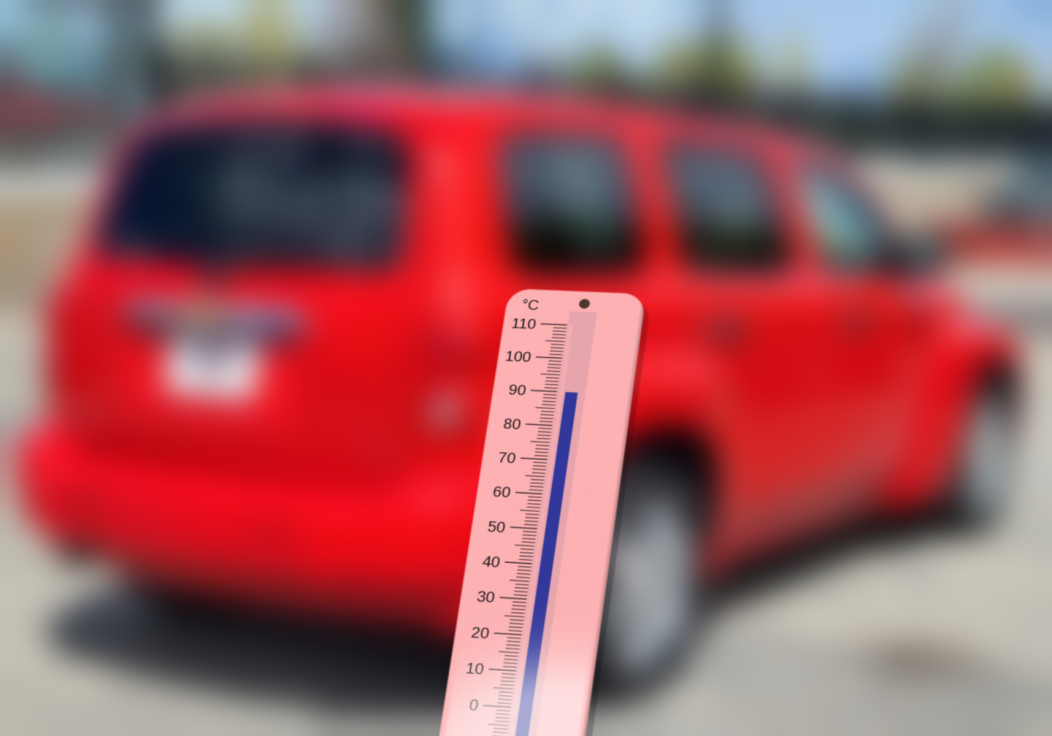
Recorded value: 90
